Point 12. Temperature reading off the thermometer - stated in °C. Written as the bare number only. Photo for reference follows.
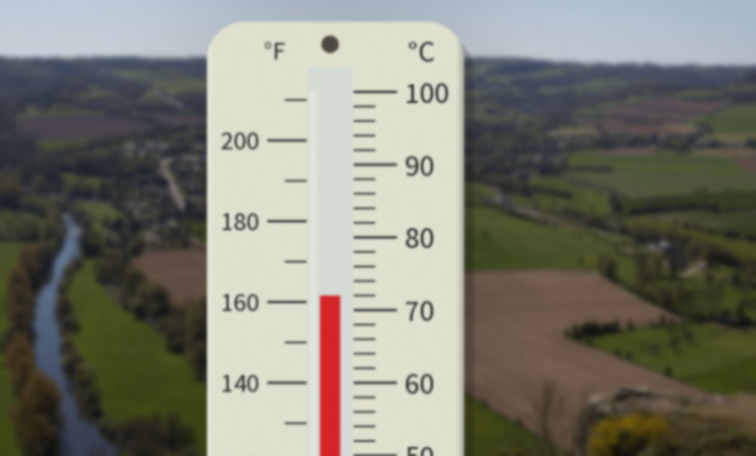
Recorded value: 72
